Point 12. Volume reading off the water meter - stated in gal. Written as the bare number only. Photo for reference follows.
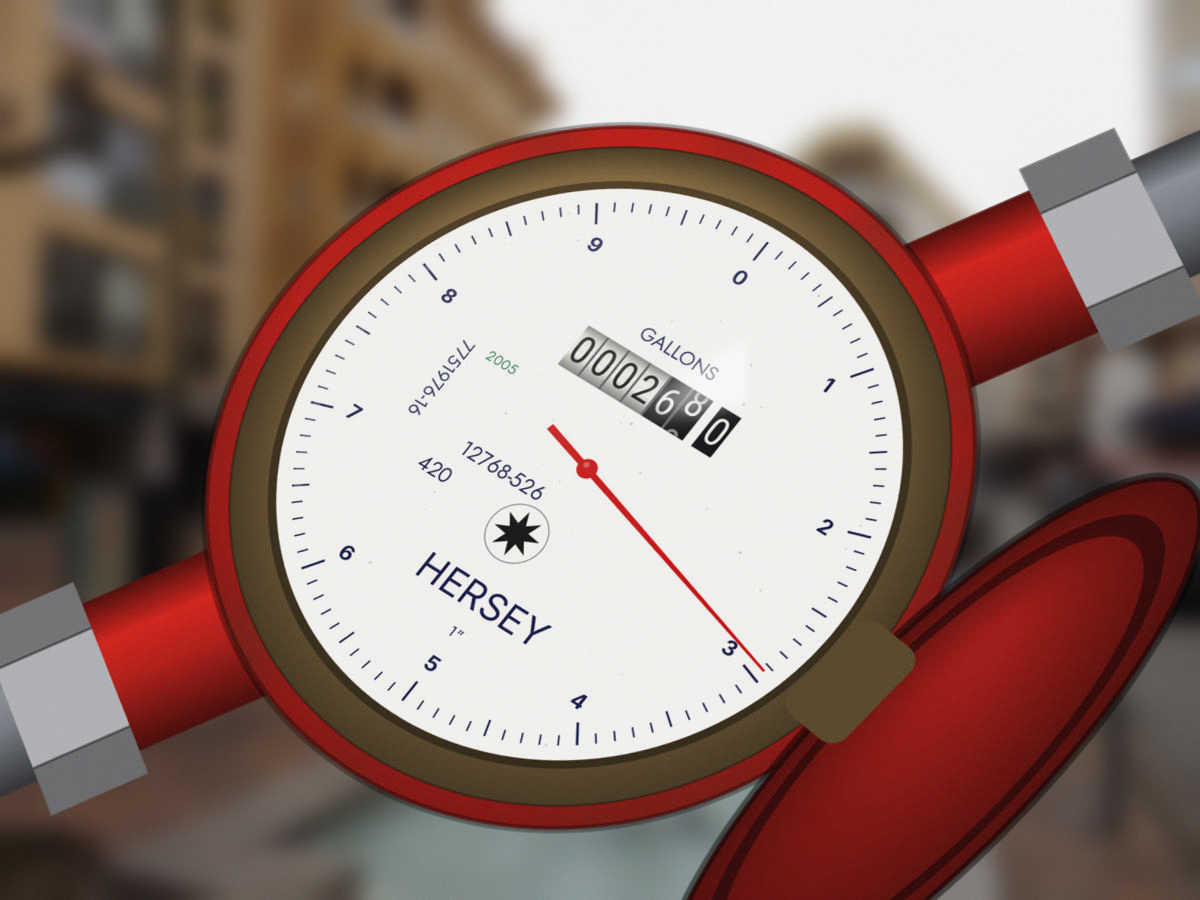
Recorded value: 2682.9
